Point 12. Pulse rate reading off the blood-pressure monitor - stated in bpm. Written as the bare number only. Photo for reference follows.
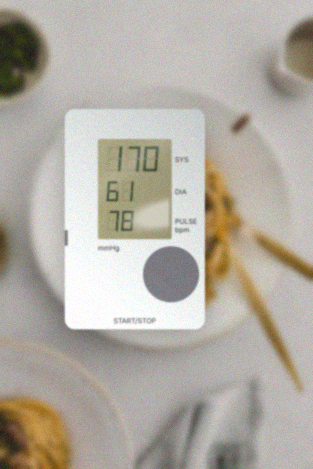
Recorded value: 78
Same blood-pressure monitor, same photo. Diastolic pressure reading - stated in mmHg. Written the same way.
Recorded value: 61
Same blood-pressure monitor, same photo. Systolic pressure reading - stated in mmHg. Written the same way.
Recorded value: 170
